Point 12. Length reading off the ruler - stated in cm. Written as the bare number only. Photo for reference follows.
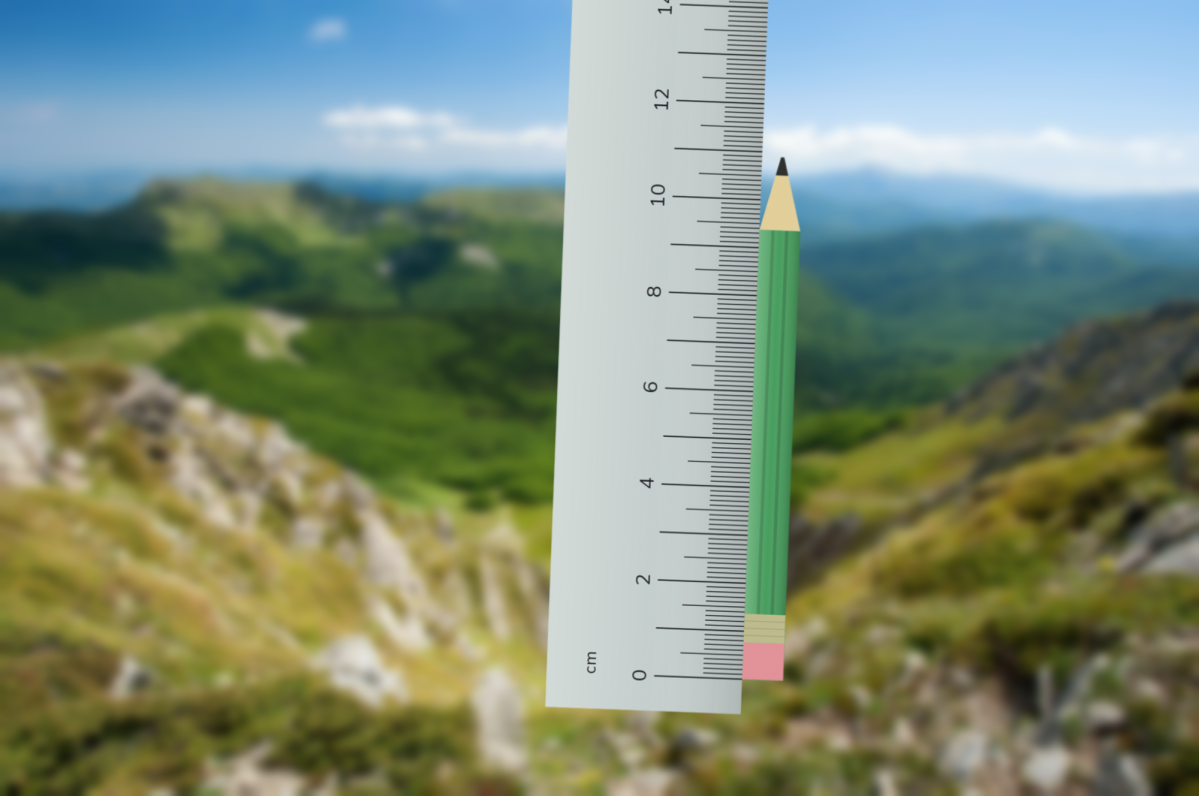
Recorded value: 10.9
